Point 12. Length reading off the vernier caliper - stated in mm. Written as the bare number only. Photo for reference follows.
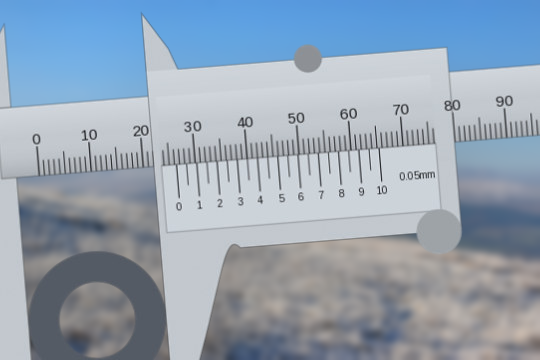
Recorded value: 26.4
